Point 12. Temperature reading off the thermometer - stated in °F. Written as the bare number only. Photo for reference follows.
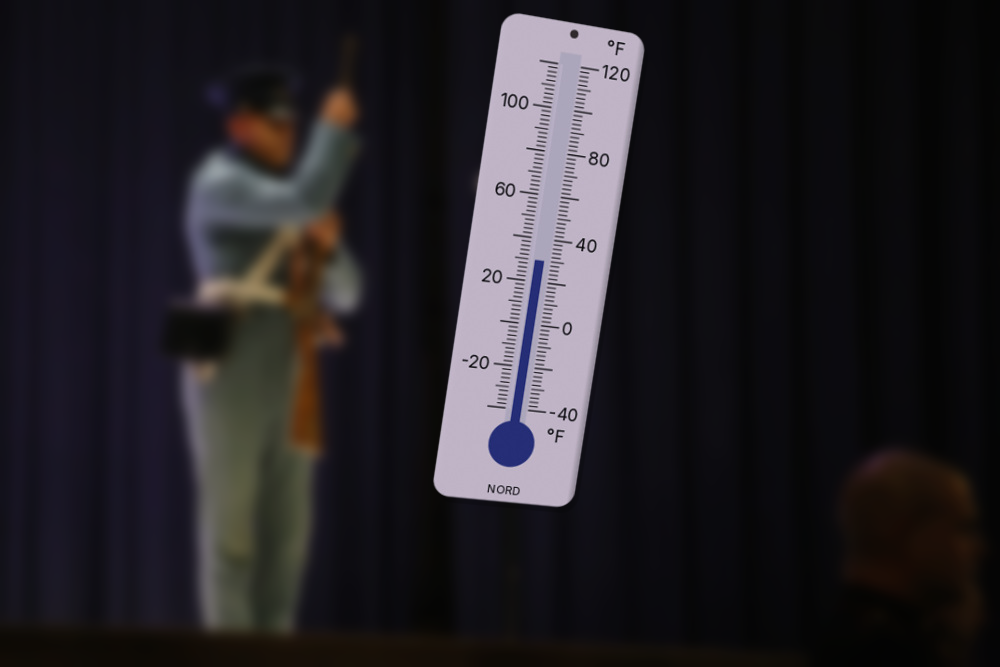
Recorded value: 30
